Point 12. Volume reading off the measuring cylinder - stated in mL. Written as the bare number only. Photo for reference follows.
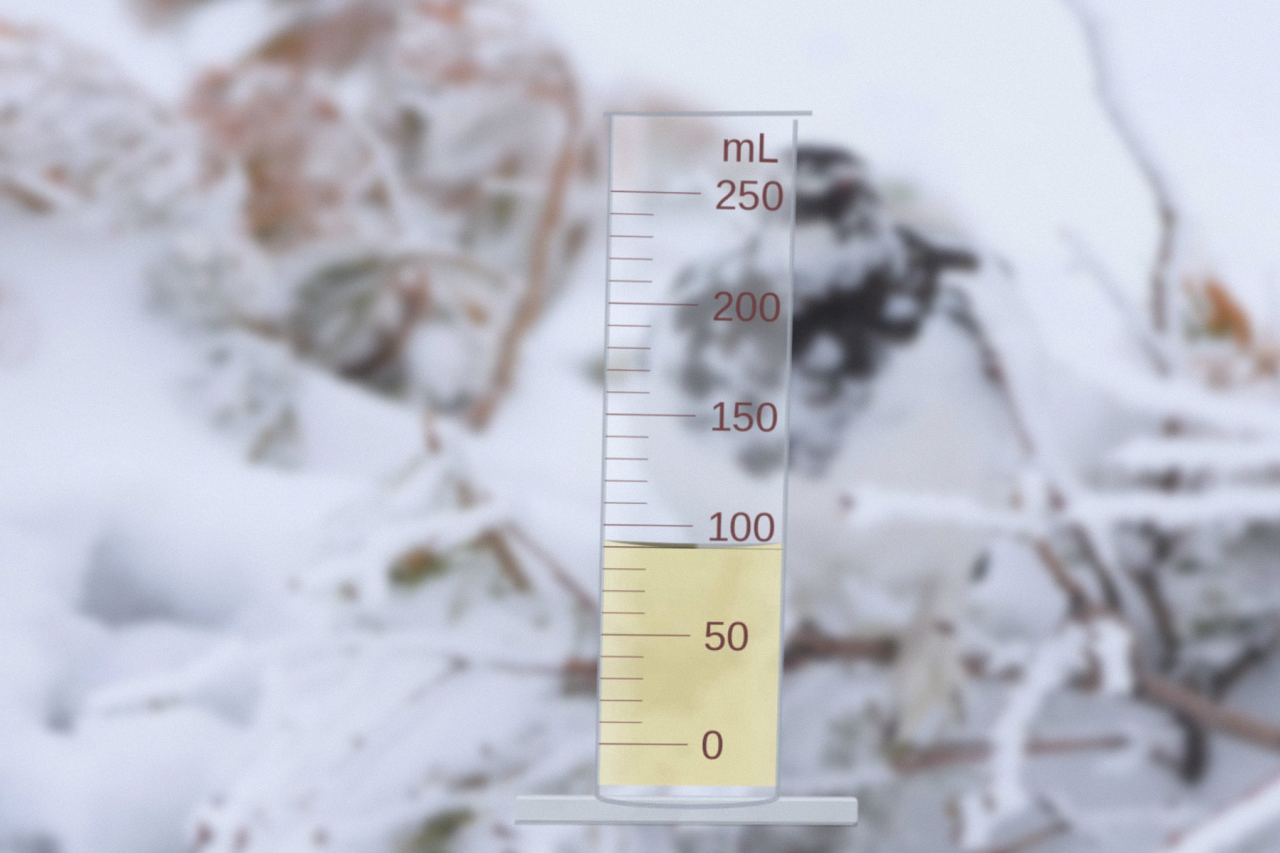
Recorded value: 90
